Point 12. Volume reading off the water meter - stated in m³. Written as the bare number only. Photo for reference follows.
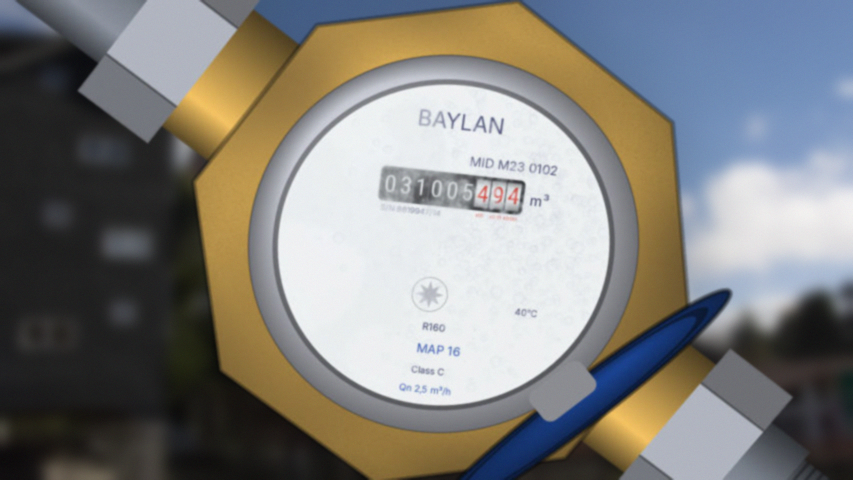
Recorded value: 31005.494
